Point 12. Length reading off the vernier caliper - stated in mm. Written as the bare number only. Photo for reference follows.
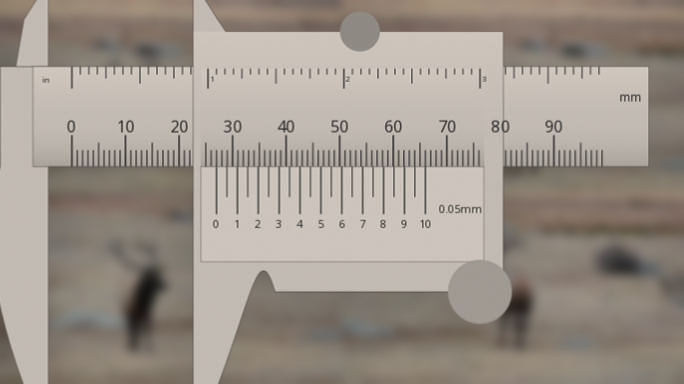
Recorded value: 27.0
